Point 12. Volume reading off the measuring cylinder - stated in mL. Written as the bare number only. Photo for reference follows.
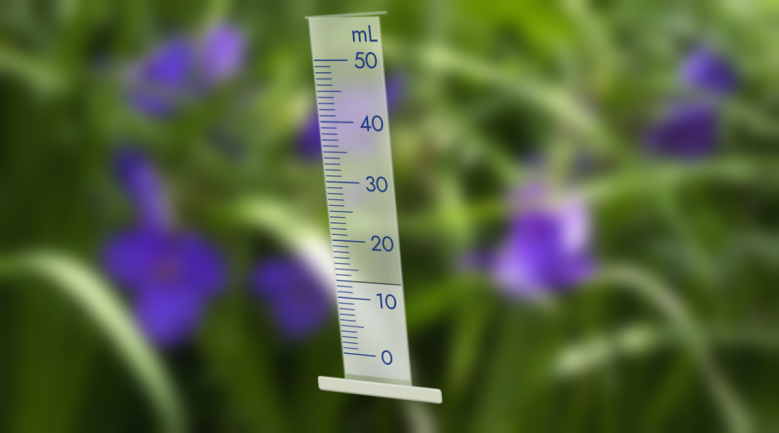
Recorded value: 13
